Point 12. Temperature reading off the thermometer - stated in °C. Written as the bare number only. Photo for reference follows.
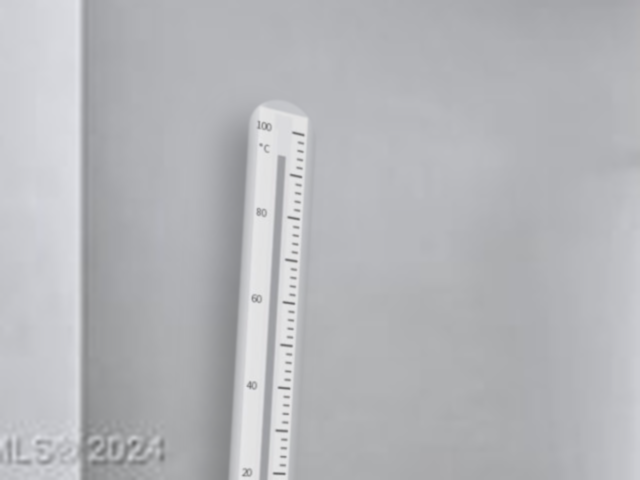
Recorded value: 94
